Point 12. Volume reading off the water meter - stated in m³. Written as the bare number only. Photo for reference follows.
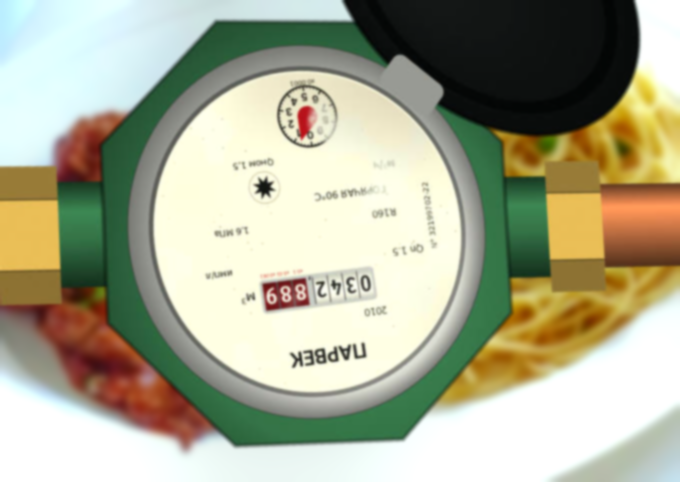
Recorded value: 342.8890
